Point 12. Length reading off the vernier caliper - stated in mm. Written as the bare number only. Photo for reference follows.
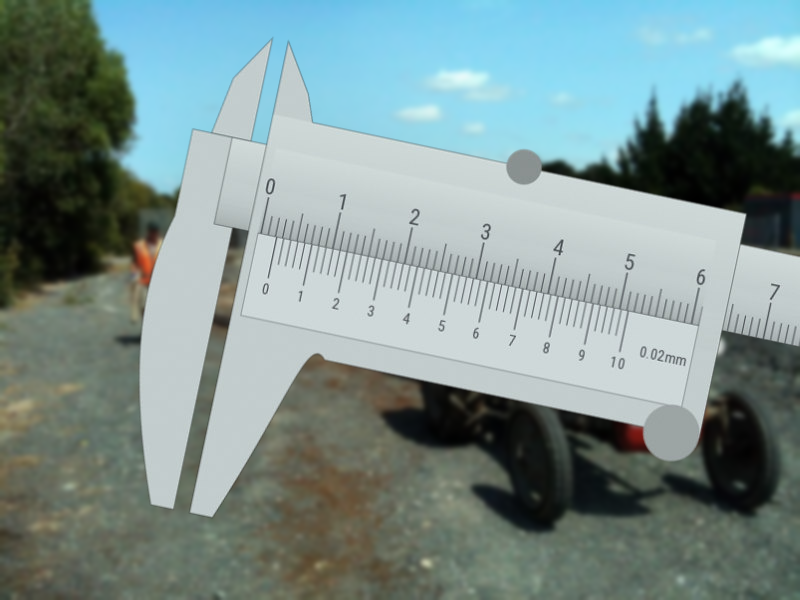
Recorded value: 2.2
